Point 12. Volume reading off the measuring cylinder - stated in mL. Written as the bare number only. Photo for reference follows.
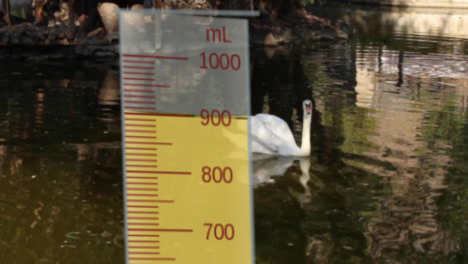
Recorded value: 900
